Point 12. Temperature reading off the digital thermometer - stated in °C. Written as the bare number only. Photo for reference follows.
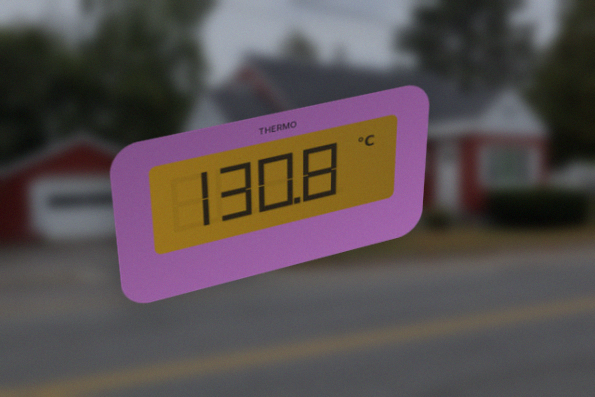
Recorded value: 130.8
